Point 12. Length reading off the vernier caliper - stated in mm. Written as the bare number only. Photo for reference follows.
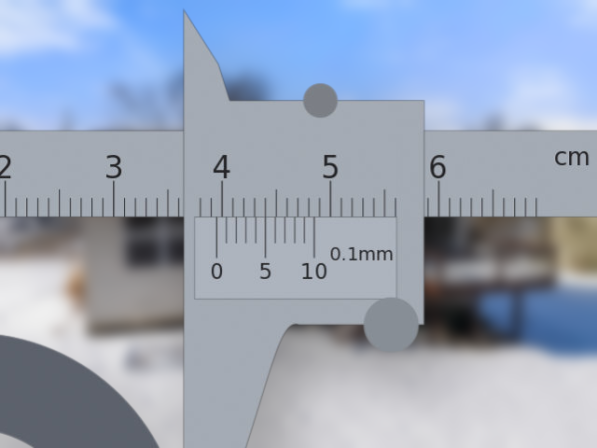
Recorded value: 39.5
